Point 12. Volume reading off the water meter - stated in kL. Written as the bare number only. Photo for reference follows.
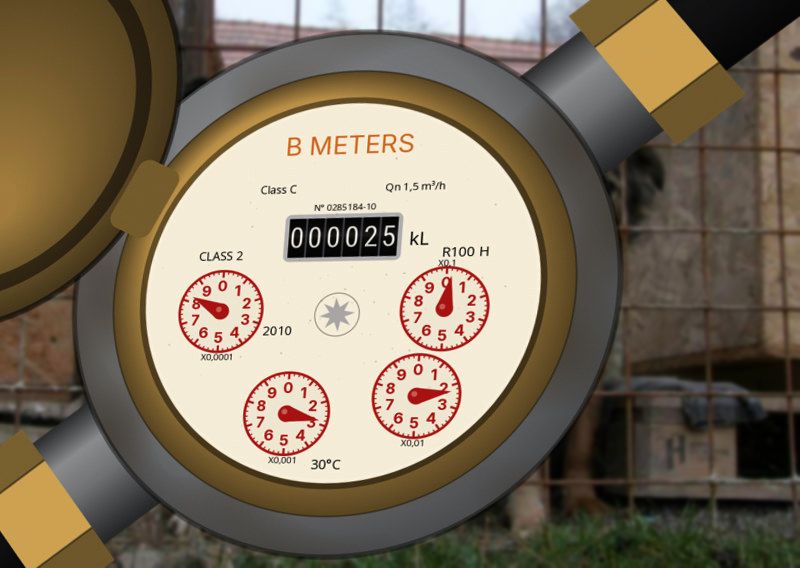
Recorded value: 25.0228
